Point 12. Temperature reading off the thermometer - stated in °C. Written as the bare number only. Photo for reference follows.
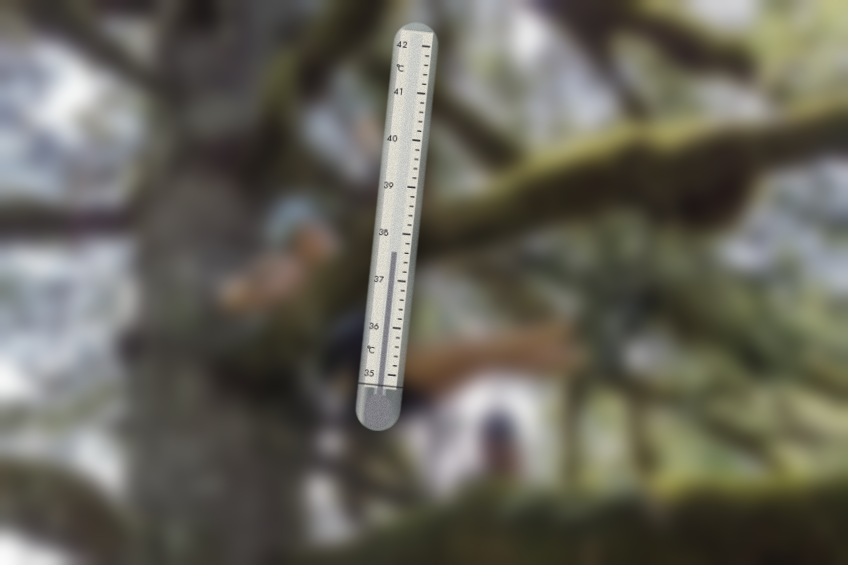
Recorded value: 37.6
